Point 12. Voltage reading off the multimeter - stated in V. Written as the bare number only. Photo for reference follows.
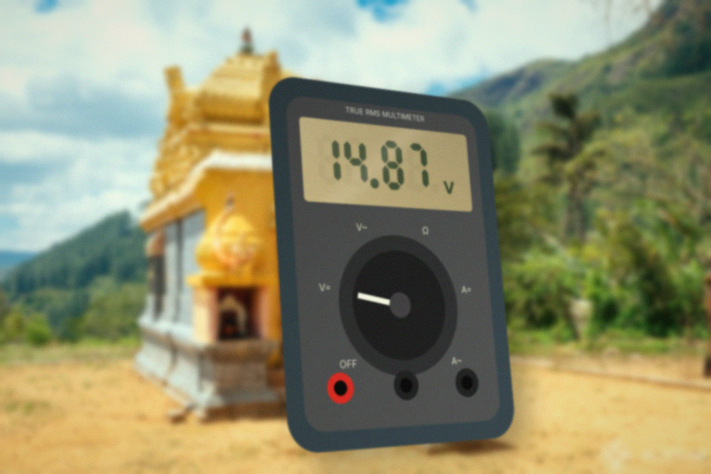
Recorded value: 14.87
